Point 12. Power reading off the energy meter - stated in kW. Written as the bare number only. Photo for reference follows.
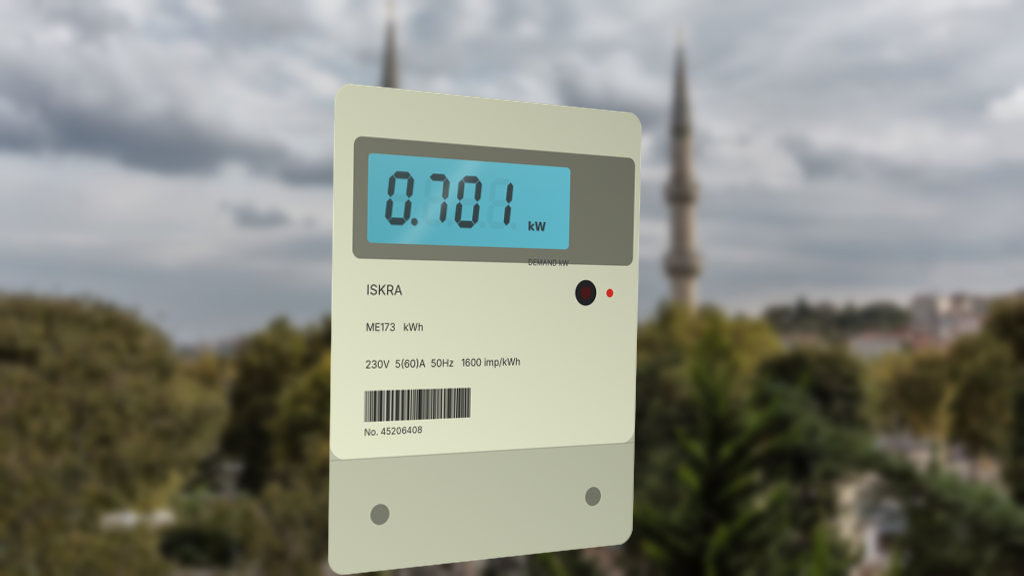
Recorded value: 0.701
